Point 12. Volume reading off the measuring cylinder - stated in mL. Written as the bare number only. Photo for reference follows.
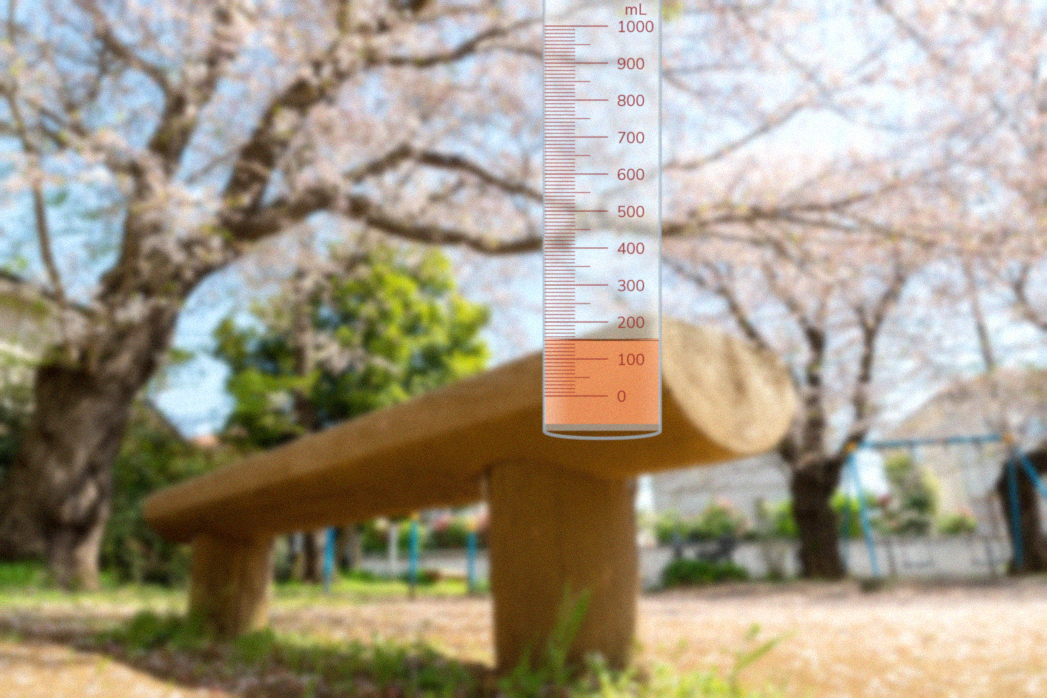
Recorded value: 150
